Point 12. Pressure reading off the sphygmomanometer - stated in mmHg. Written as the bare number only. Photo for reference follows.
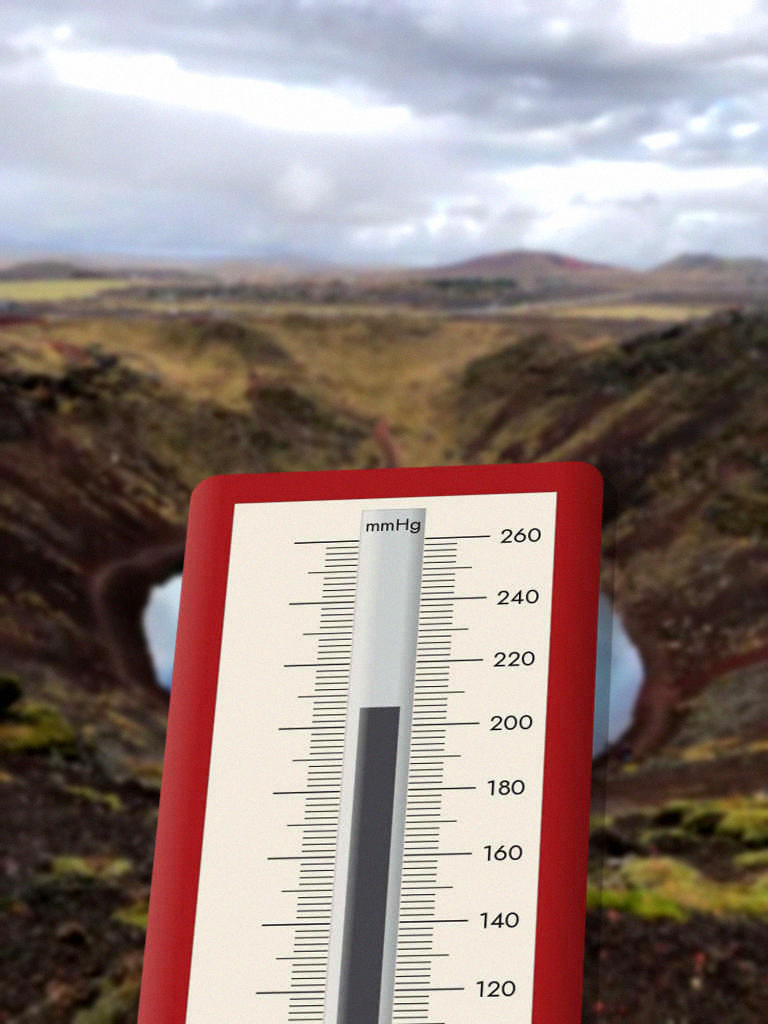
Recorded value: 206
